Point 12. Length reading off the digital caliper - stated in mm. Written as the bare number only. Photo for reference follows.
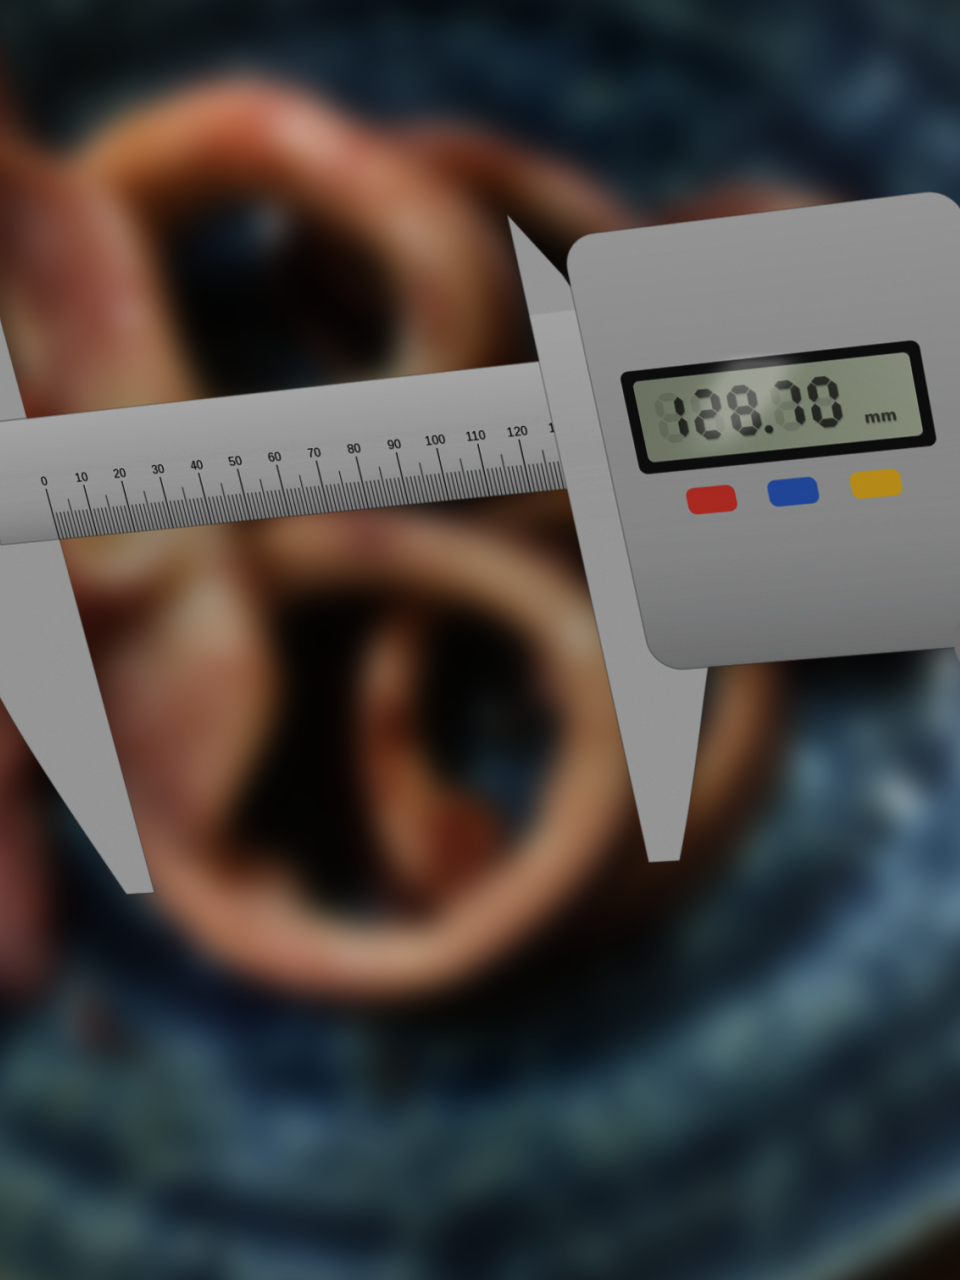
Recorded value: 128.70
